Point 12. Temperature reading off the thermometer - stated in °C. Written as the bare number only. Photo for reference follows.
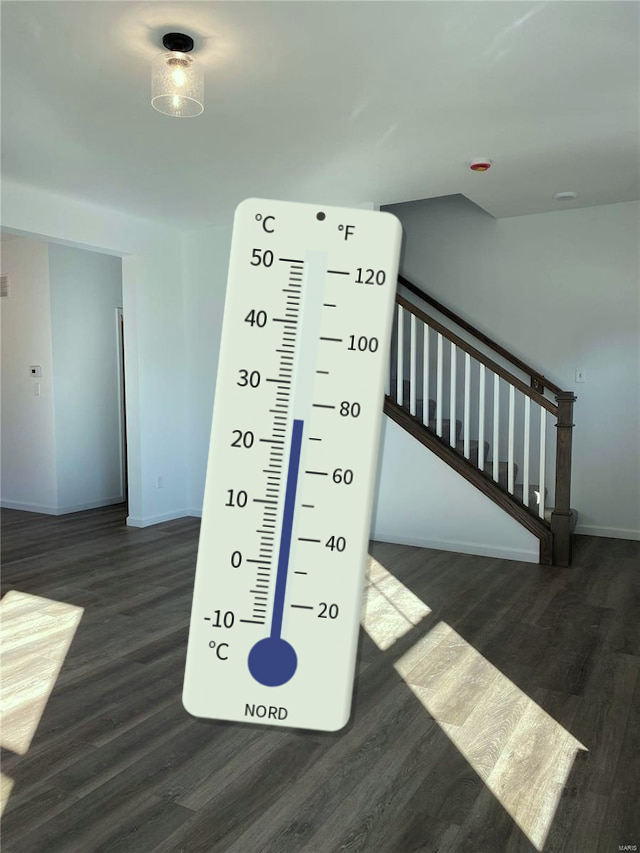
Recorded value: 24
